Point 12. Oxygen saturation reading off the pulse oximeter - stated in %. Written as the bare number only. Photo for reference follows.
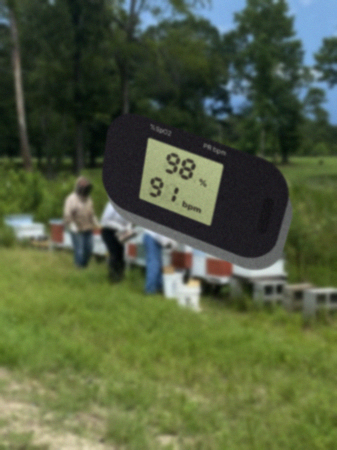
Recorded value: 98
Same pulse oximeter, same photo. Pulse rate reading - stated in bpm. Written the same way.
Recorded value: 91
